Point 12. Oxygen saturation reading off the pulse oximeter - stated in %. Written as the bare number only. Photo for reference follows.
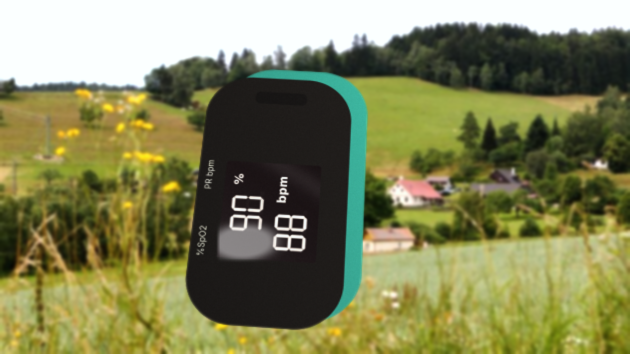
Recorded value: 90
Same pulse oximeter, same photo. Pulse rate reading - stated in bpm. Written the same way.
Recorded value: 88
